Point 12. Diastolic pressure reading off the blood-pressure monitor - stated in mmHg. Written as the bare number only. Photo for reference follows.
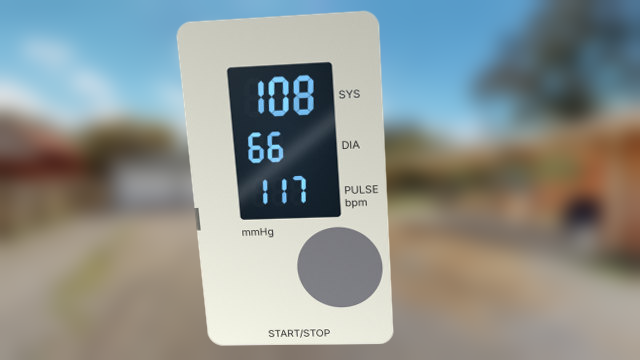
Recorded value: 66
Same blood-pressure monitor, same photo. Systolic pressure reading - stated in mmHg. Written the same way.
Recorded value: 108
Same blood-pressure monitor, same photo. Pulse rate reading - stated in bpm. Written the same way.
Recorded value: 117
